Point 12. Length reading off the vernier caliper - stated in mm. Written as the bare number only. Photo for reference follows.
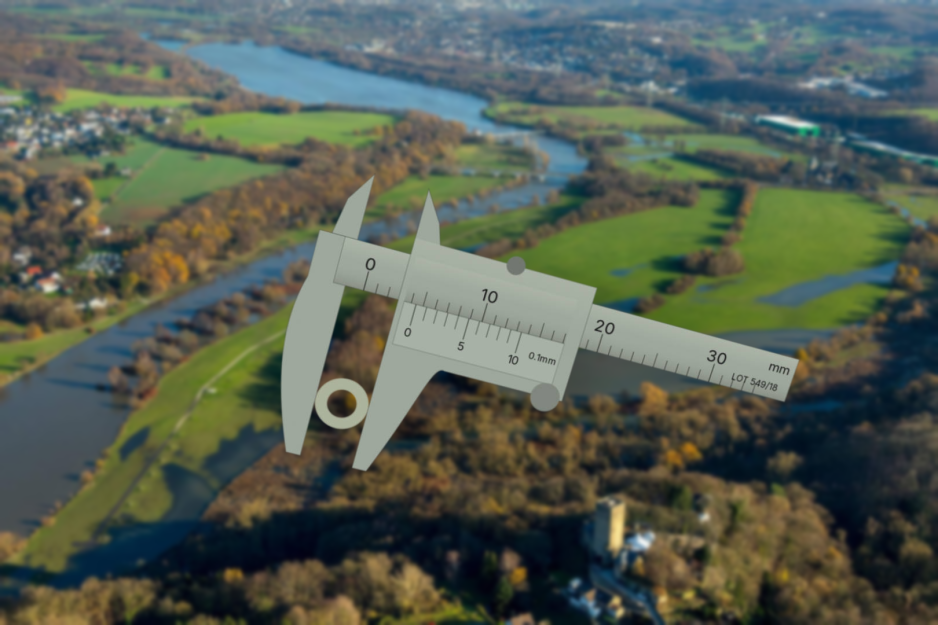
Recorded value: 4.4
